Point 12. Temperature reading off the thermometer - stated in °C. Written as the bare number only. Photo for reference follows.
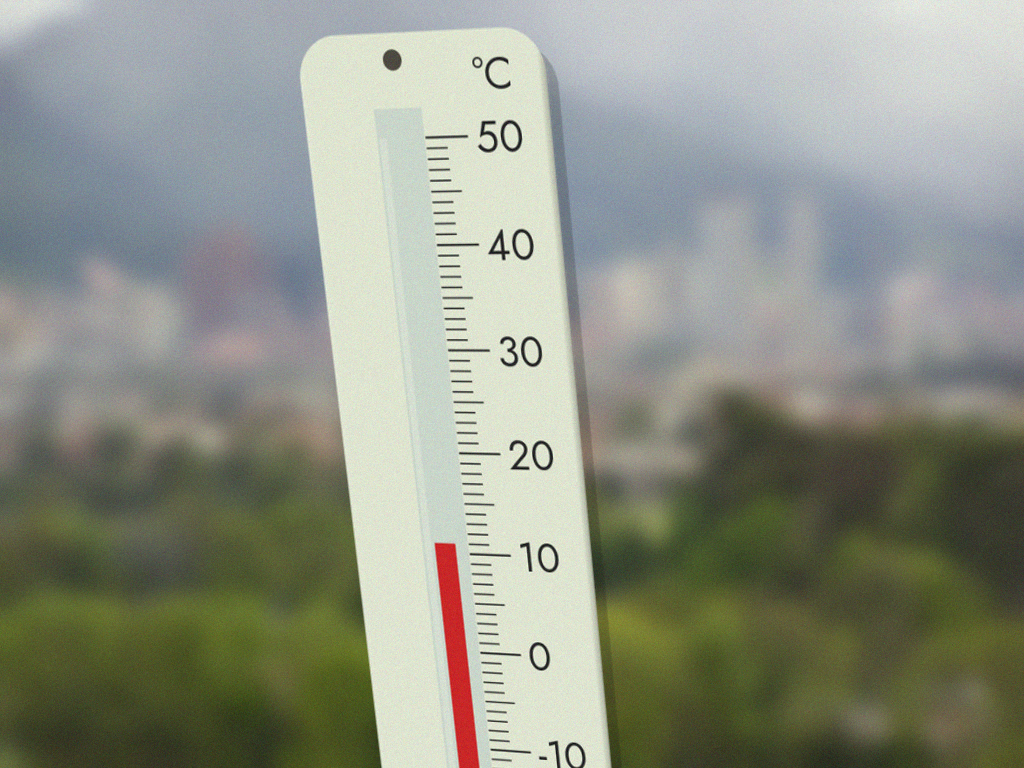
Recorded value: 11
